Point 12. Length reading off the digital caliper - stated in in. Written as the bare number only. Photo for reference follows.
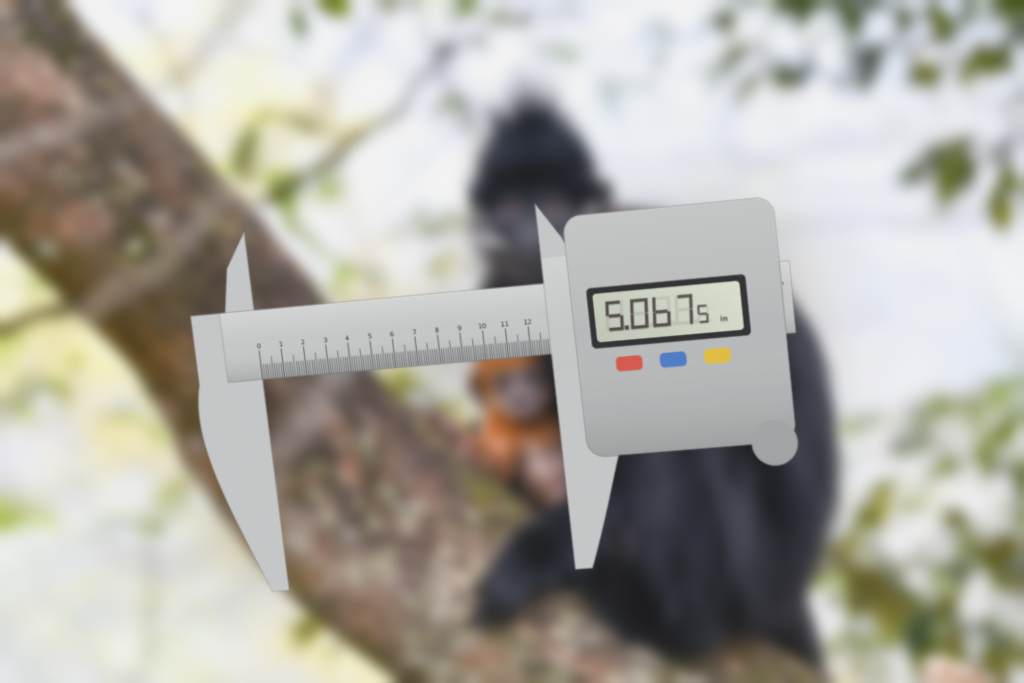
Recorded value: 5.0675
